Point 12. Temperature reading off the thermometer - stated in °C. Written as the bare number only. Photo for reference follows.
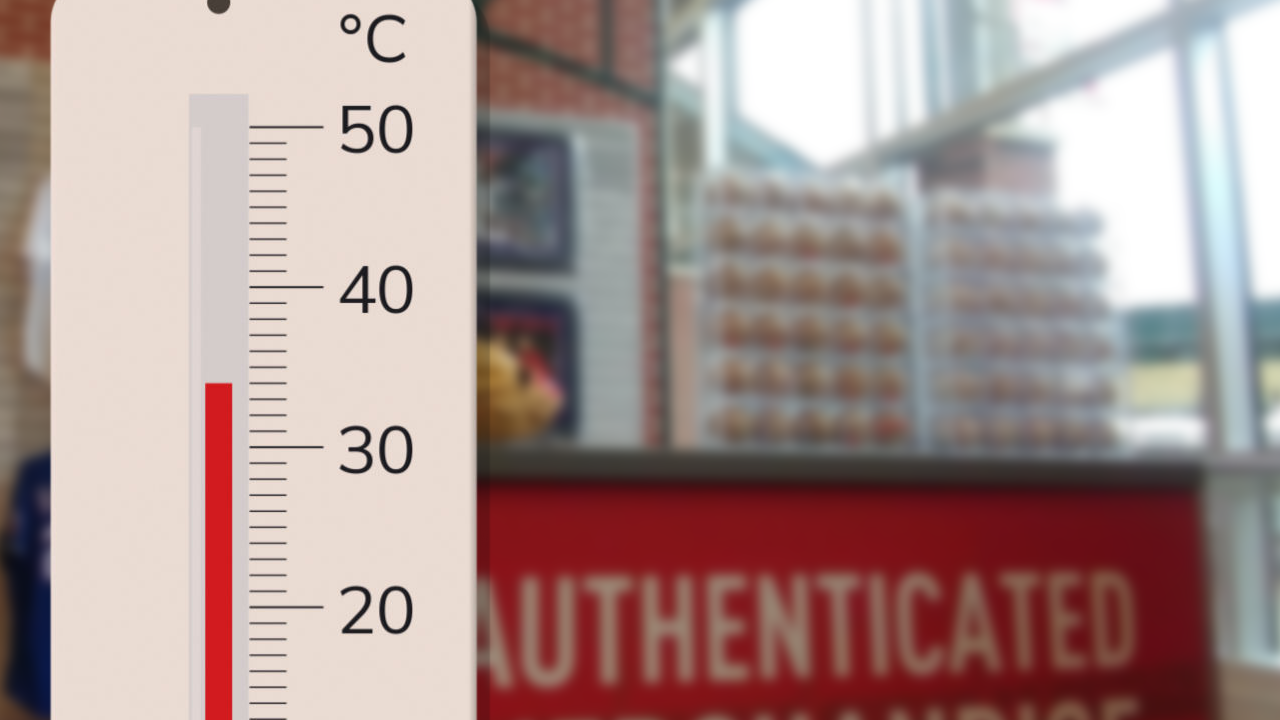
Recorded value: 34
